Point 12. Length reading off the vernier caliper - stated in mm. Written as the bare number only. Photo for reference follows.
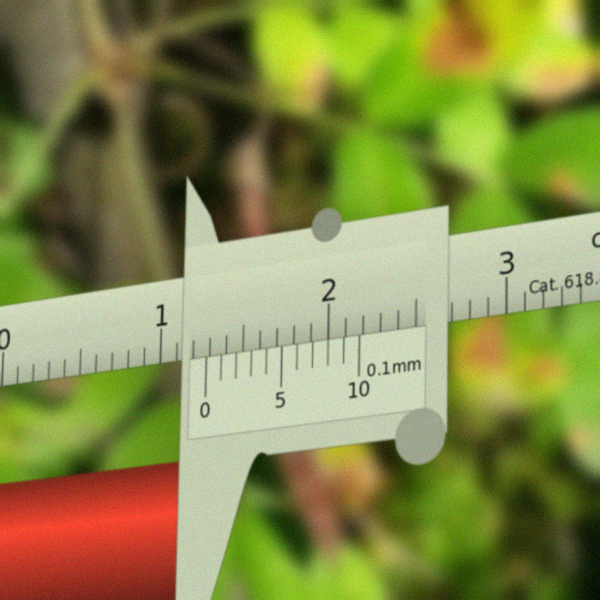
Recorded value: 12.8
